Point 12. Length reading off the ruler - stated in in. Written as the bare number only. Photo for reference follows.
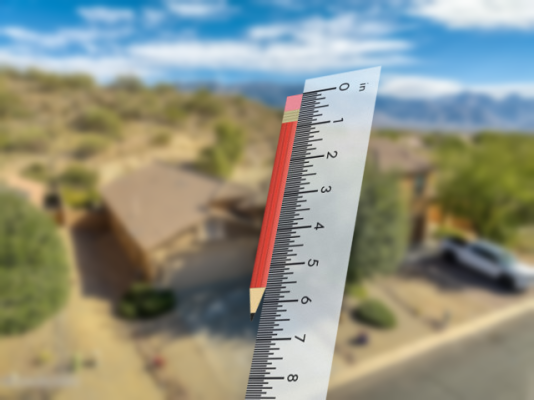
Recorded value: 6.5
